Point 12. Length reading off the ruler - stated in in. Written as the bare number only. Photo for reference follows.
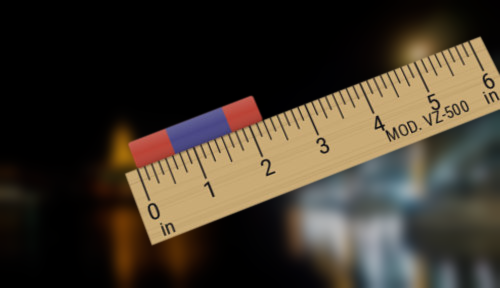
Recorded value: 2.25
